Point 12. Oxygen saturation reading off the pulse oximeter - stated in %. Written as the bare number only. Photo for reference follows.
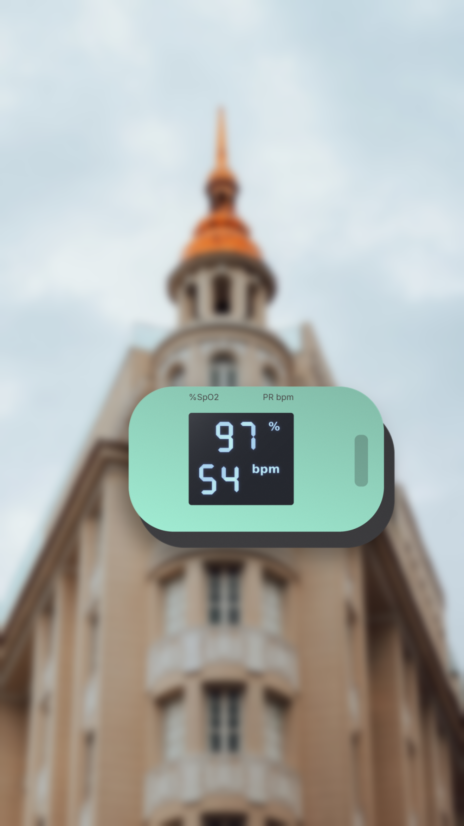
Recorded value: 97
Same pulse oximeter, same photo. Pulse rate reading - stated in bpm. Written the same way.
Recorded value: 54
